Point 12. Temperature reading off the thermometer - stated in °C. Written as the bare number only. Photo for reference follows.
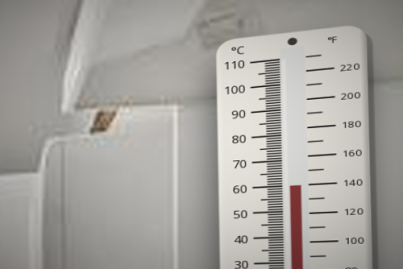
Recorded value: 60
